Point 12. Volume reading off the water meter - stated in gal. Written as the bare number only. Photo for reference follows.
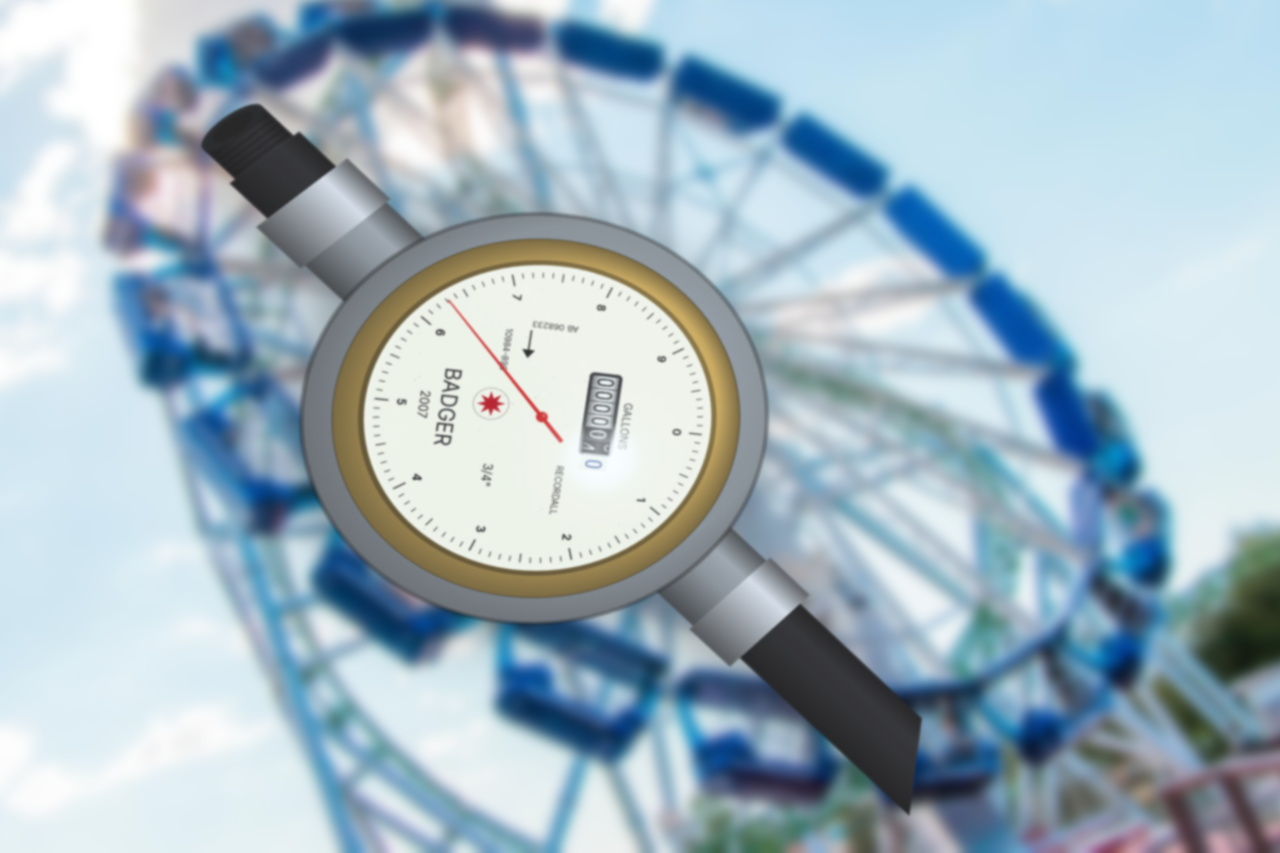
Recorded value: 36.3
